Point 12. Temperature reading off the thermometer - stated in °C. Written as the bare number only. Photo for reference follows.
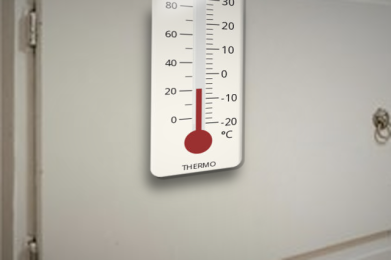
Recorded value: -6
